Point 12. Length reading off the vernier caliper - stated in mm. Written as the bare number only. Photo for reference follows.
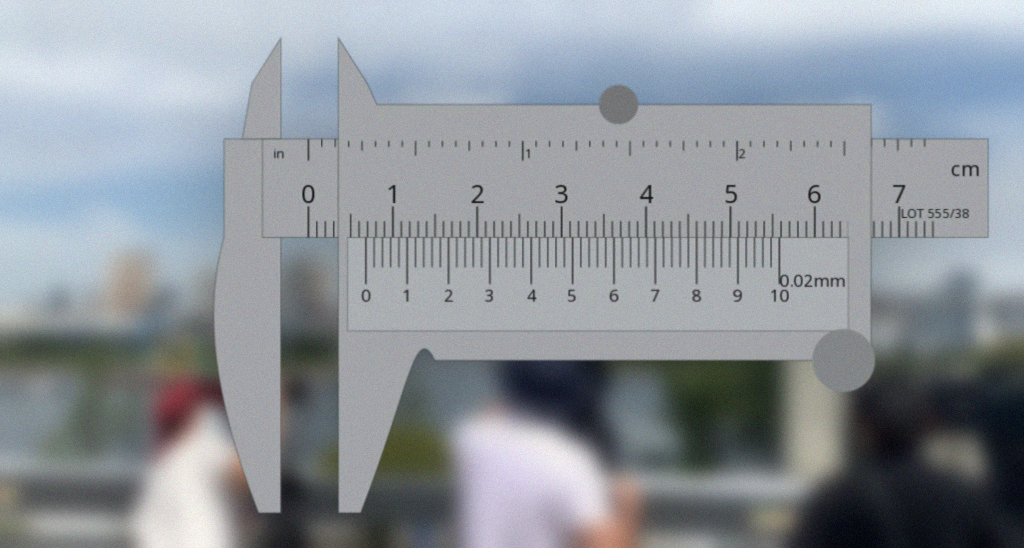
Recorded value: 6.8
